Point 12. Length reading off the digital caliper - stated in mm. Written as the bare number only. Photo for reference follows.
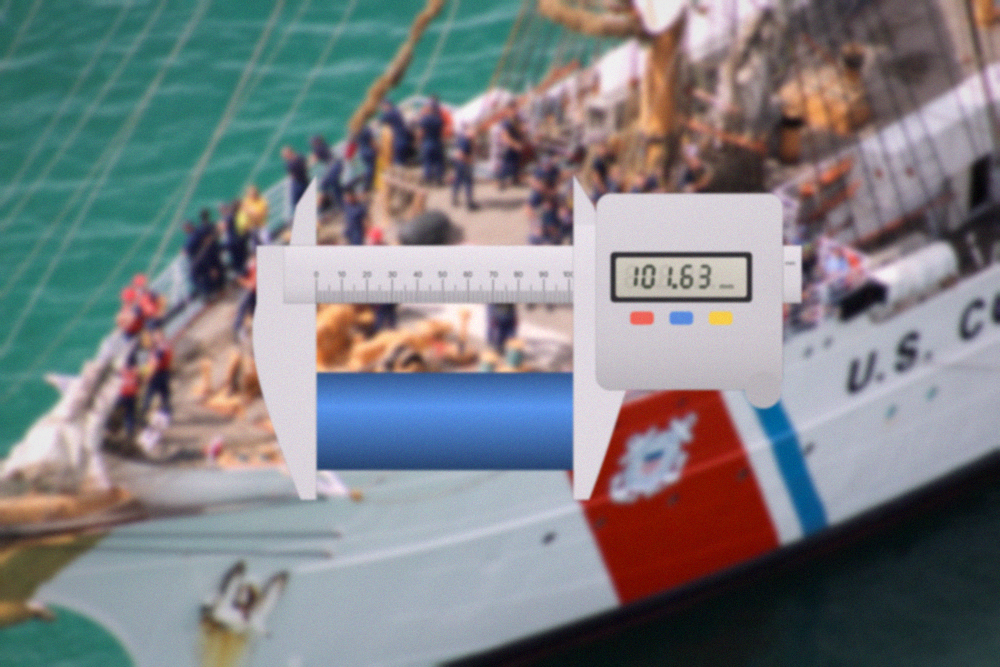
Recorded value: 101.63
